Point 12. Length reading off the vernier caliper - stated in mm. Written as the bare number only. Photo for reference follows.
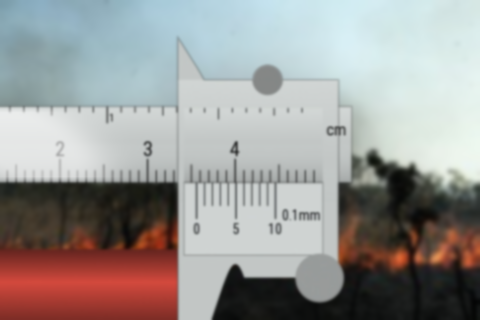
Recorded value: 35.6
